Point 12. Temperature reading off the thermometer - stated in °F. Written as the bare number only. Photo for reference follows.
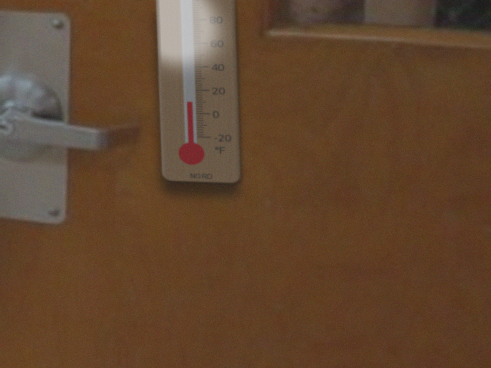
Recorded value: 10
